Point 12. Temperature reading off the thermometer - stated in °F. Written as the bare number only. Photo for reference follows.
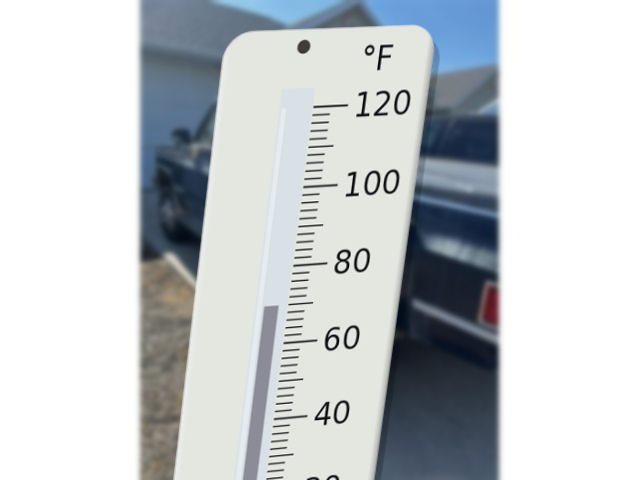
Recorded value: 70
